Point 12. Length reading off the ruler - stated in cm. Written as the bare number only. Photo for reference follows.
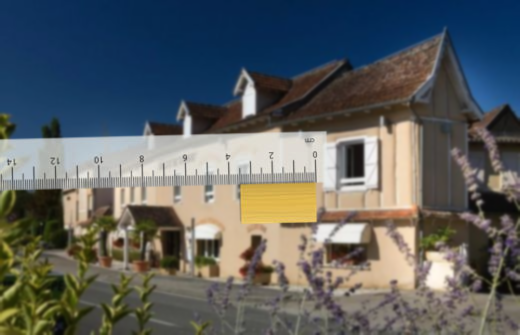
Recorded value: 3.5
